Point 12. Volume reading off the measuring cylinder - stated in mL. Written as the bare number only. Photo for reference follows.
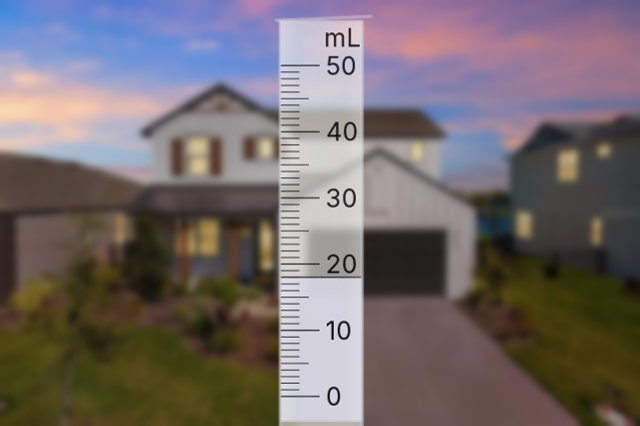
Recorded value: 18
